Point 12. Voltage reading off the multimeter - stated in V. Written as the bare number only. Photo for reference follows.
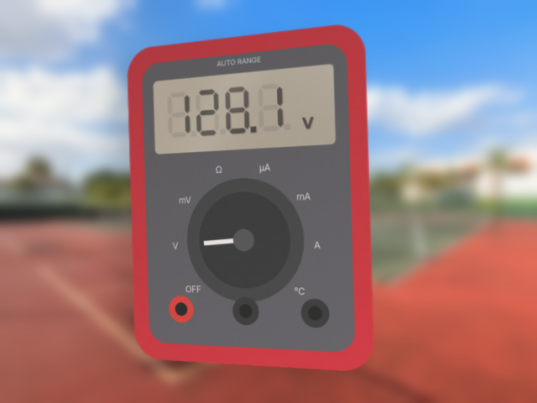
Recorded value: 128.1
